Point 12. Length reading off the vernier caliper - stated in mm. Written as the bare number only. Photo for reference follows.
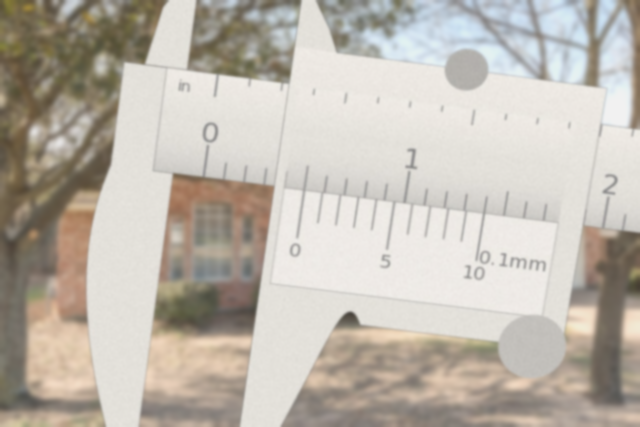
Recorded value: 5.0
